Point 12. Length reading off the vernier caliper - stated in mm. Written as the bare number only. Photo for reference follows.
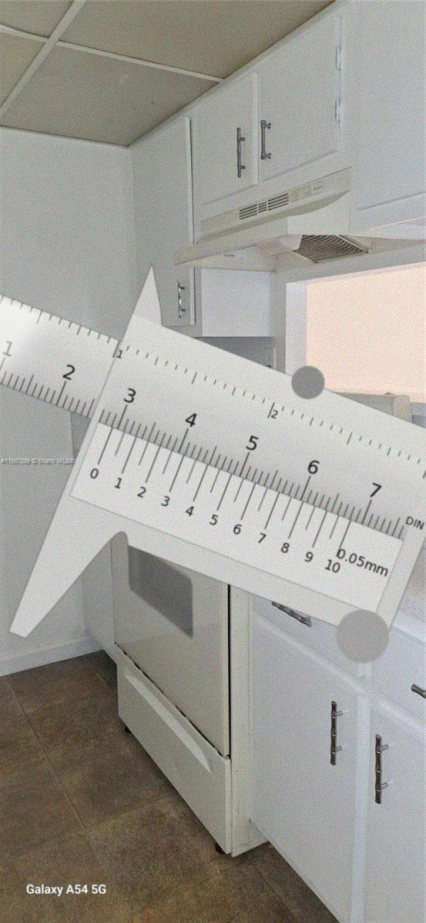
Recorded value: 29.2
